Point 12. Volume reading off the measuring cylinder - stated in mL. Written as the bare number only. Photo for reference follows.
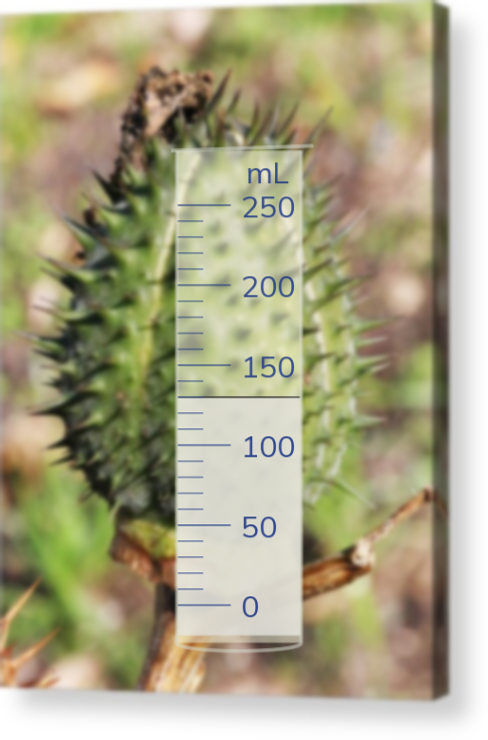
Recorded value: 130
